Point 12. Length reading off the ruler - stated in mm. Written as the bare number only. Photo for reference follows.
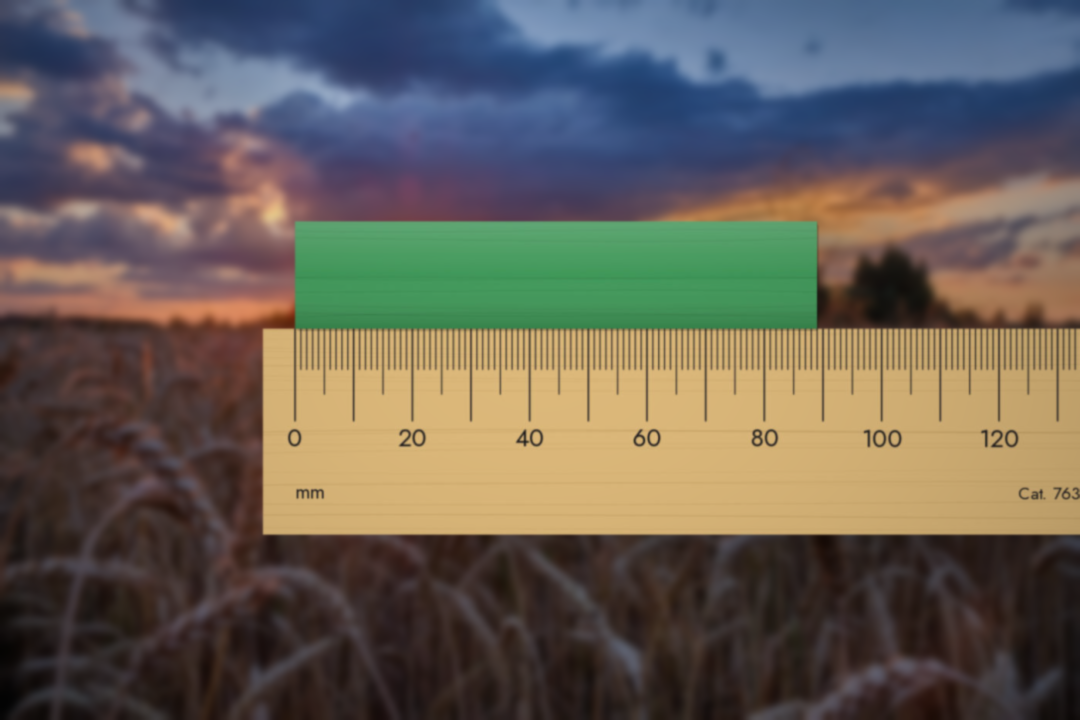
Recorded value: 89
